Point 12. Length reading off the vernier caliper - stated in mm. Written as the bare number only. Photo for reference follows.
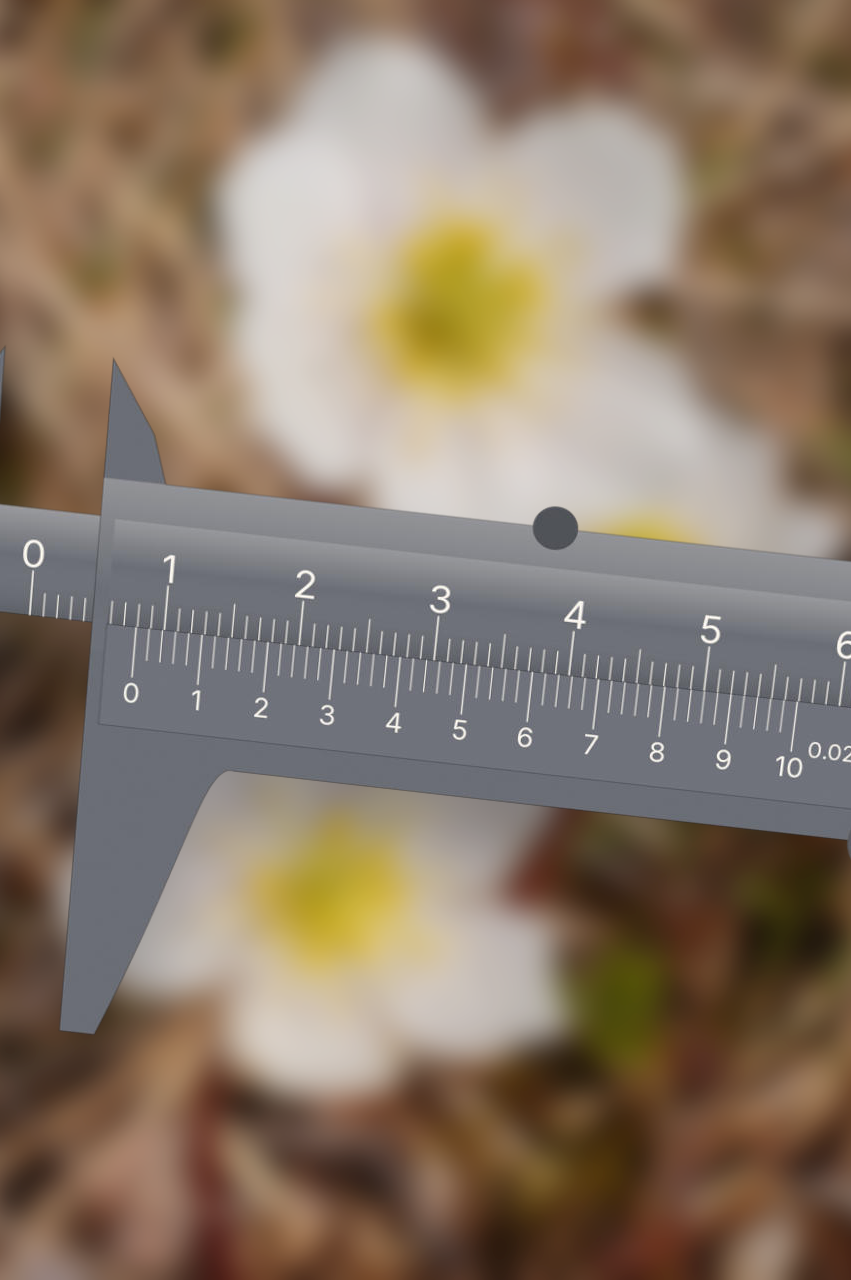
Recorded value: 7.9
